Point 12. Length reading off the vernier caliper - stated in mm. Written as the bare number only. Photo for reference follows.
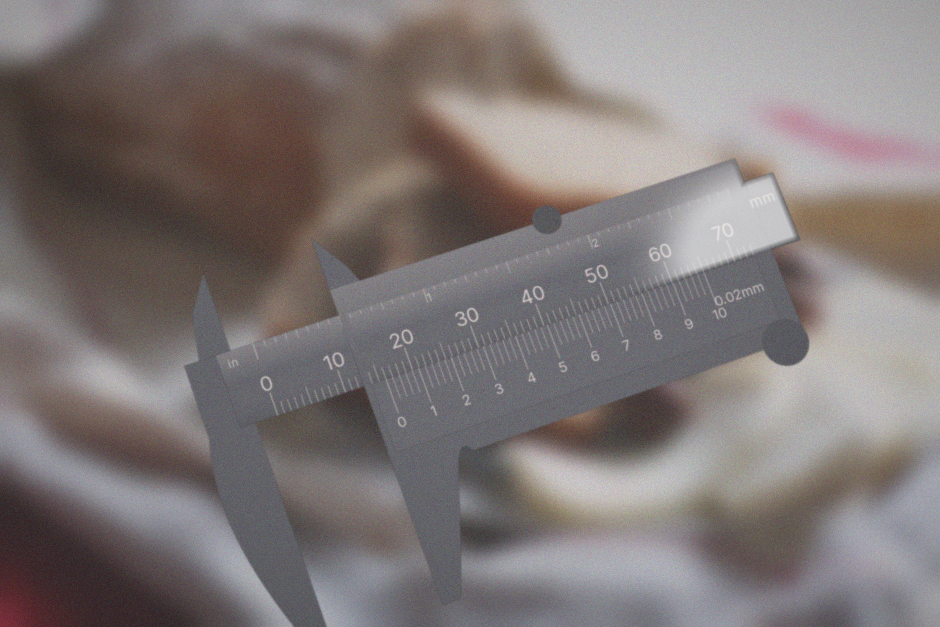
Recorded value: 16.0
